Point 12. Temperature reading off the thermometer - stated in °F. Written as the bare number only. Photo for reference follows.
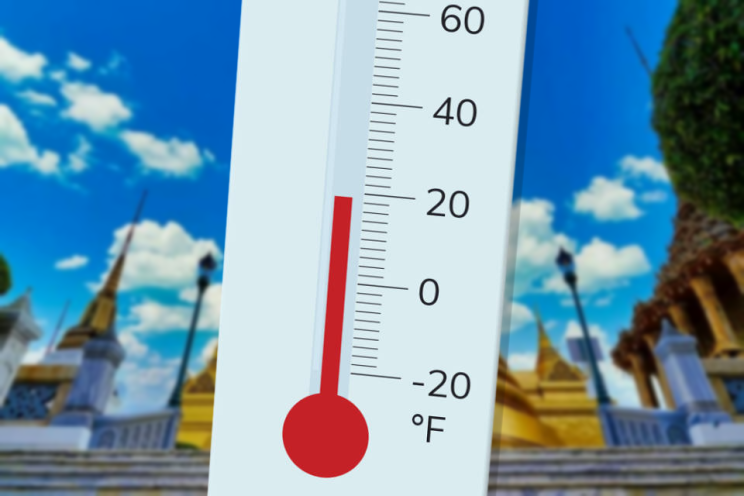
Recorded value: 19
